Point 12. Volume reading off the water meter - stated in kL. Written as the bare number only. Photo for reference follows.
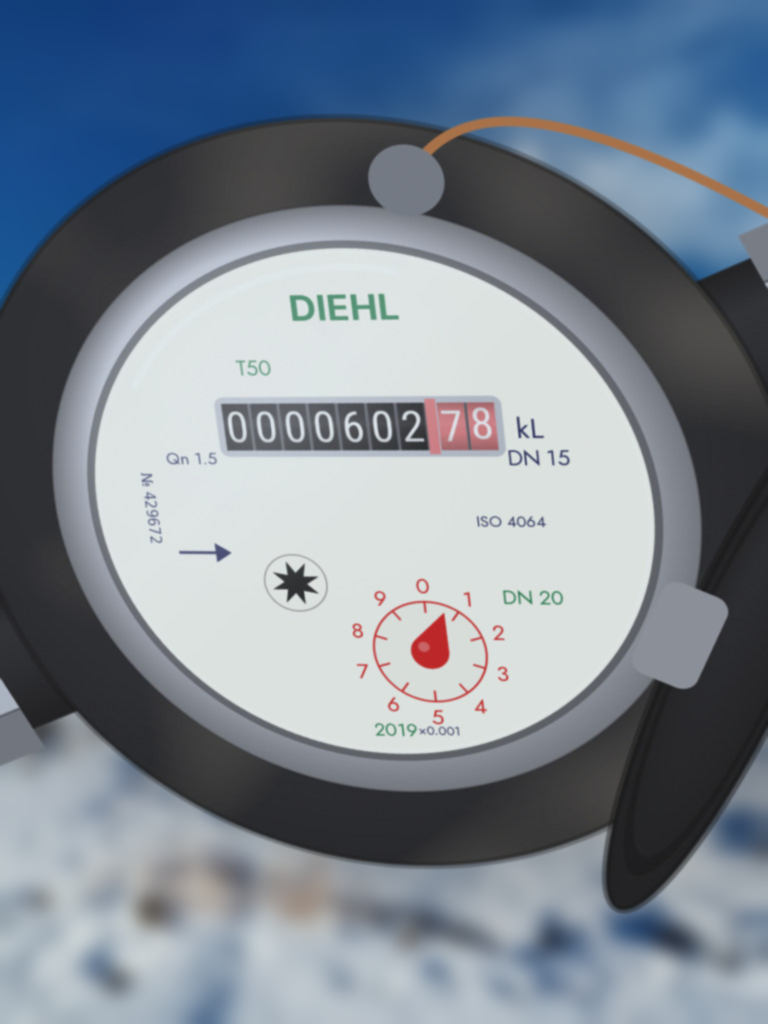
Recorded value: 602.780
